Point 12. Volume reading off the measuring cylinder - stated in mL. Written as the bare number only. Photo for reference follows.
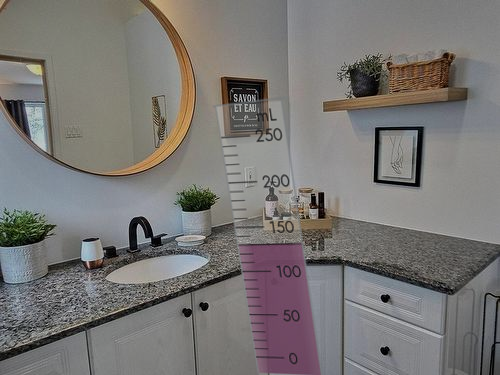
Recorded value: 130
